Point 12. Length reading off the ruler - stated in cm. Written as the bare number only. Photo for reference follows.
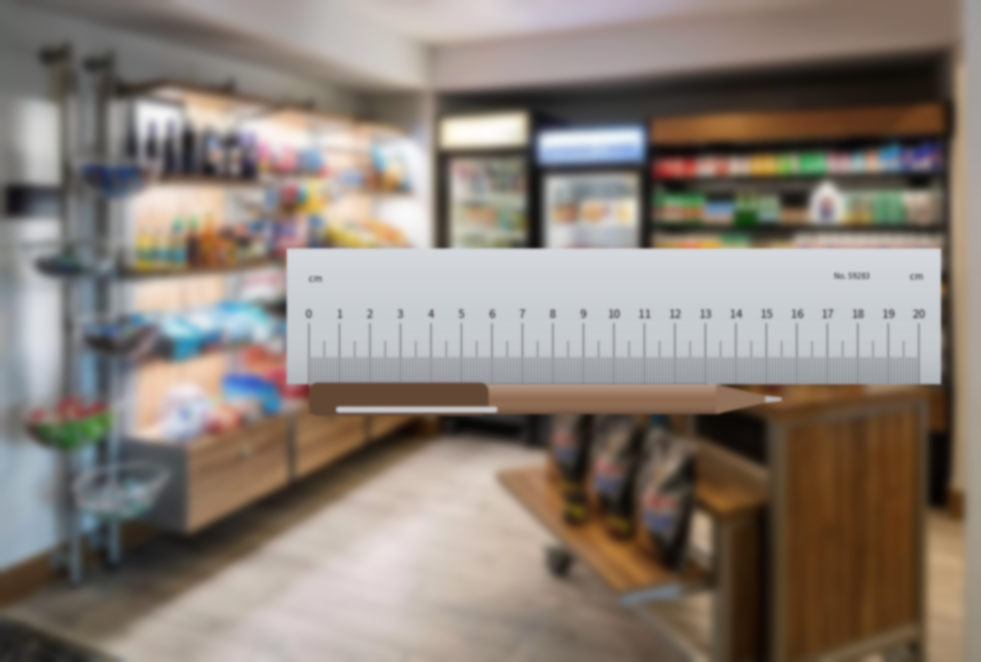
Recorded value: 15.5
